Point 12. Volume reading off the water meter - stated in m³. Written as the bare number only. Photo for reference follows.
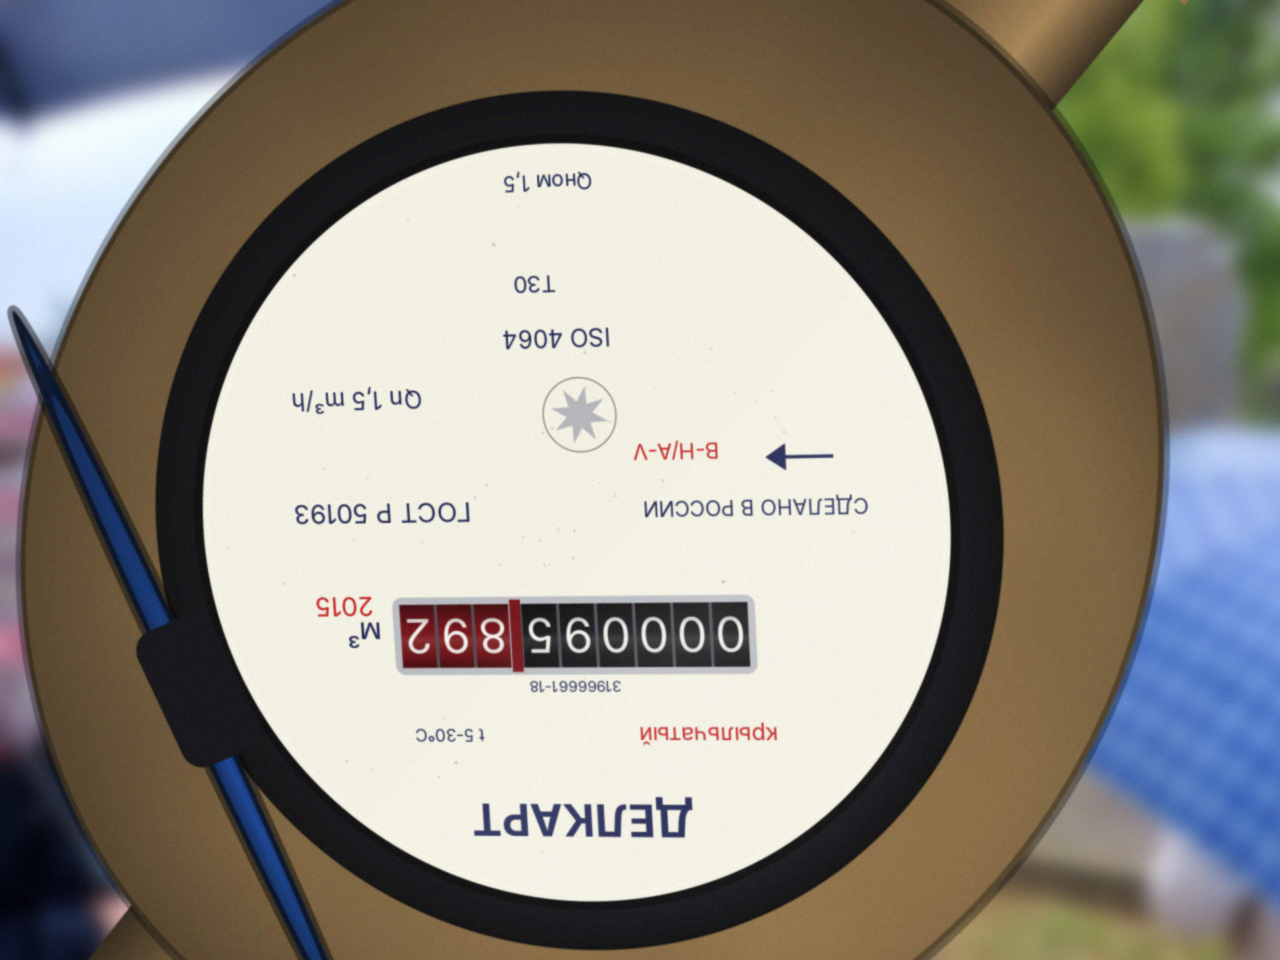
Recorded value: 95.892
